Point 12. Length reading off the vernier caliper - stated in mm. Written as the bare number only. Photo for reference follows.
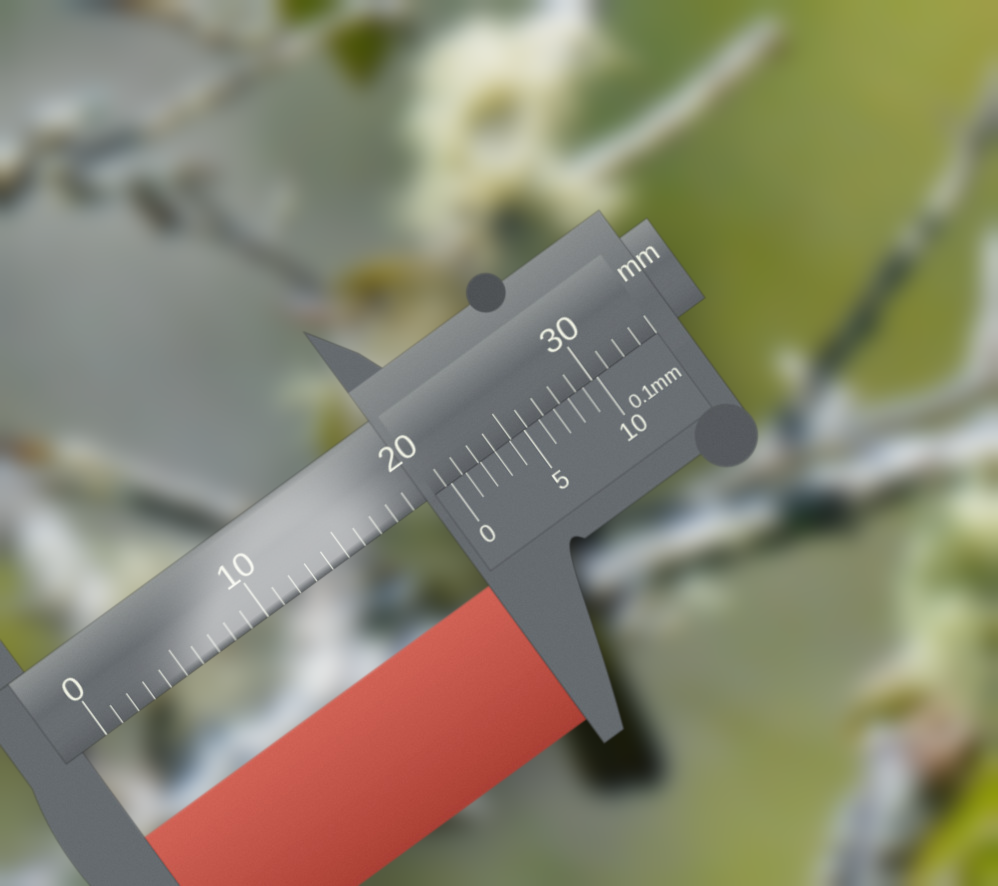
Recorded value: 21.3
